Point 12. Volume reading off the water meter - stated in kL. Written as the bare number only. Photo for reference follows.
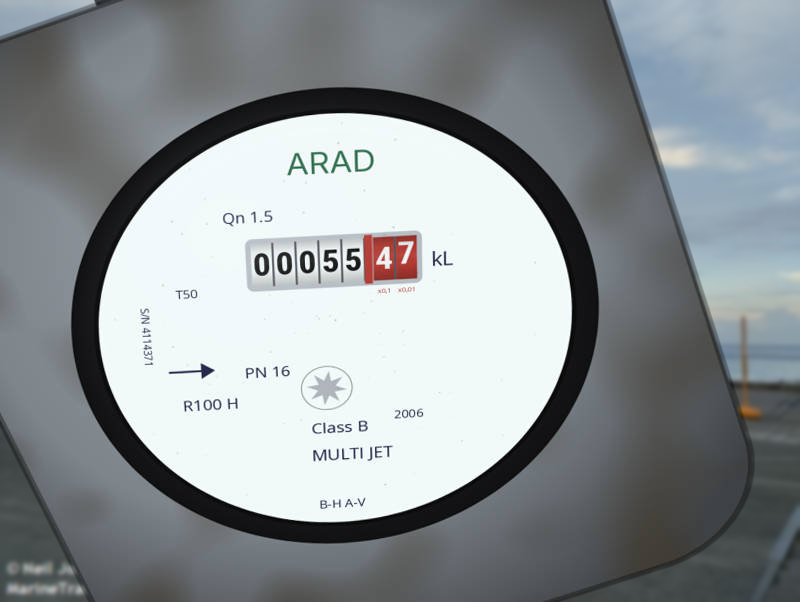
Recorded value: 55.47
